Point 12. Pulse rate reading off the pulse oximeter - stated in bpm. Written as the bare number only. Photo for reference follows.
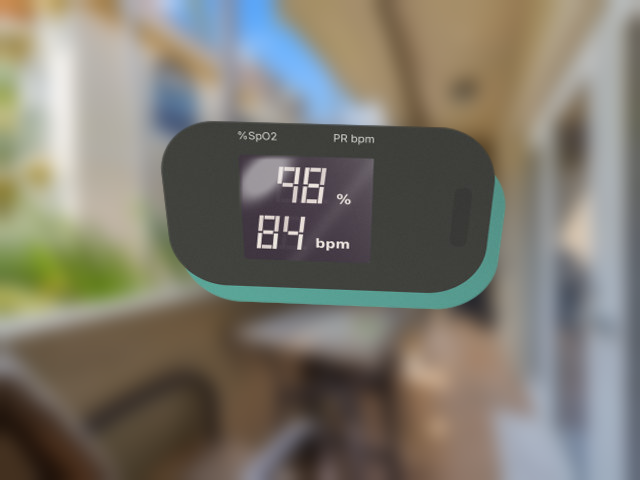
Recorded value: 84
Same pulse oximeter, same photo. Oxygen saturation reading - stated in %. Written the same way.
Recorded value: 98
